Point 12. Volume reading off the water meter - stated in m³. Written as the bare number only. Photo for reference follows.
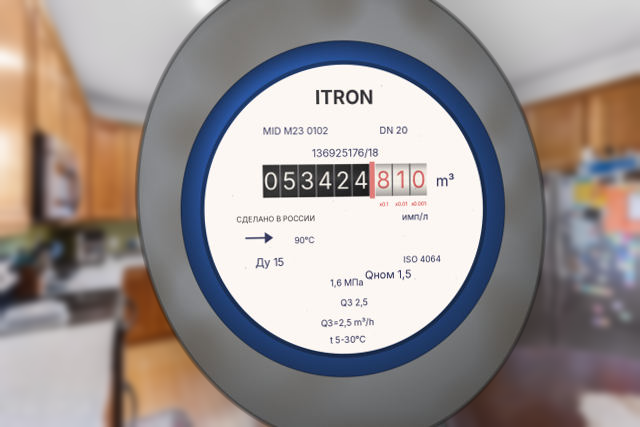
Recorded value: 53424.810
